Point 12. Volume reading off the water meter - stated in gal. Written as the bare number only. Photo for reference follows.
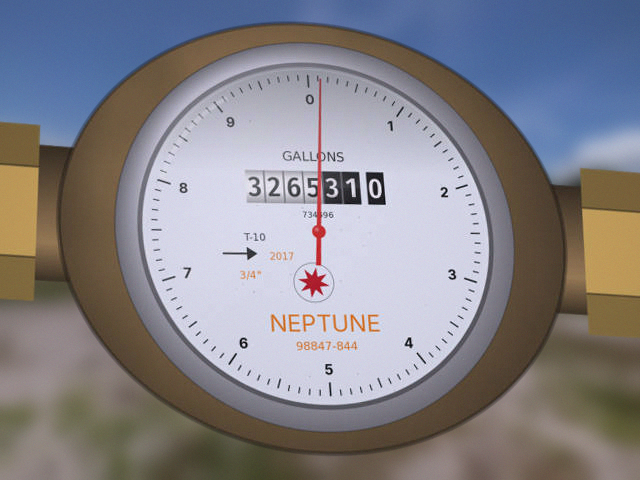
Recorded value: 3265310.1
